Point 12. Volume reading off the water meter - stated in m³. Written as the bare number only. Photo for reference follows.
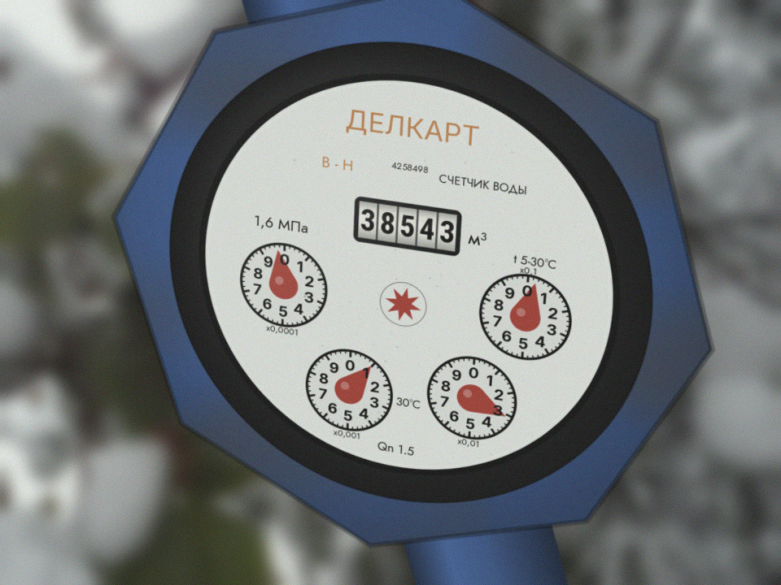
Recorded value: 38543.0309
